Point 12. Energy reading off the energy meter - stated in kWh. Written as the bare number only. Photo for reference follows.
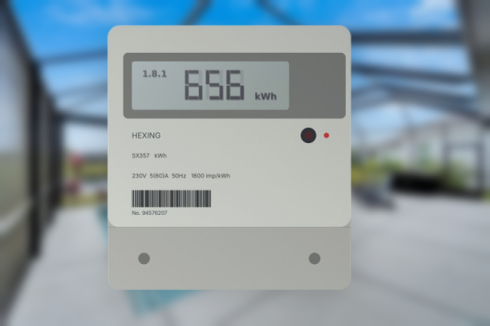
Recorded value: 656
